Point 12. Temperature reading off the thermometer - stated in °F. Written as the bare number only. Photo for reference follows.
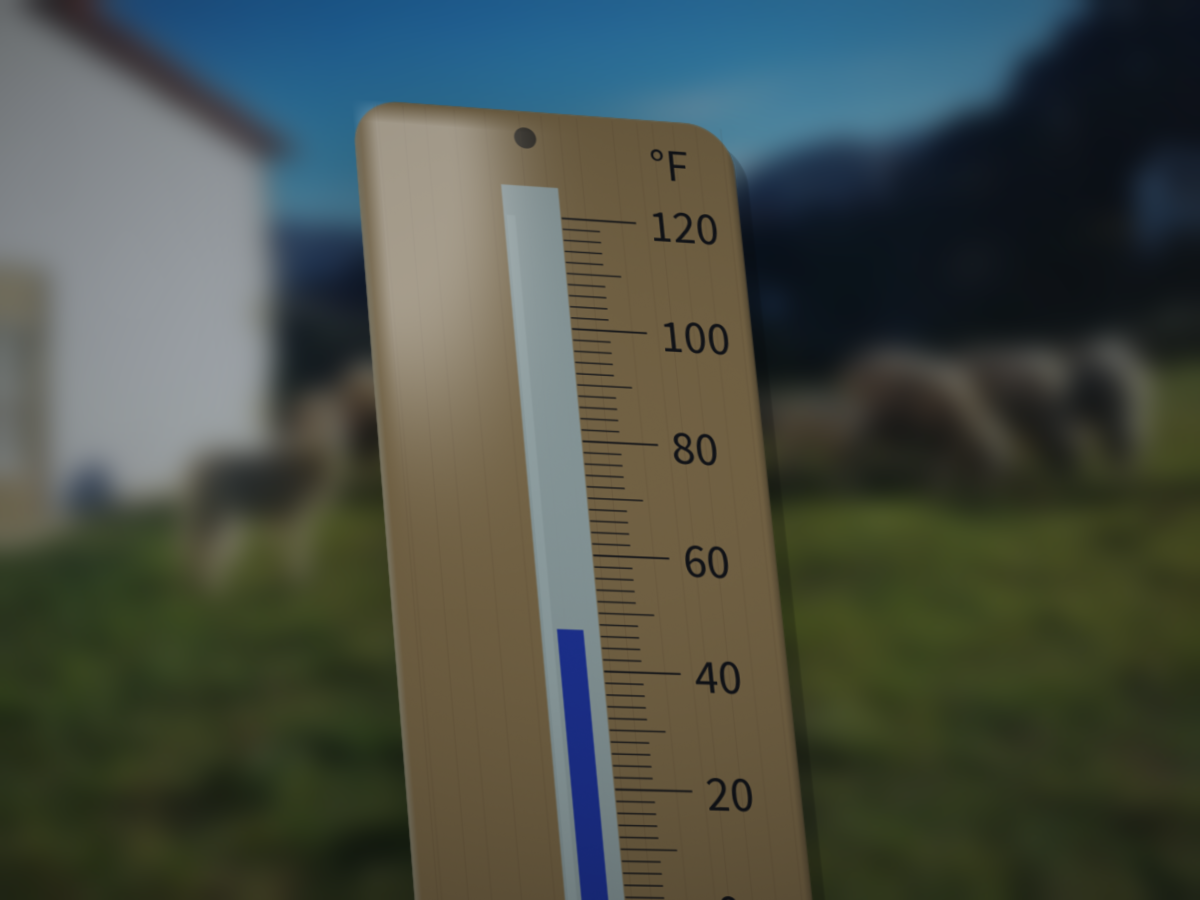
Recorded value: 47
